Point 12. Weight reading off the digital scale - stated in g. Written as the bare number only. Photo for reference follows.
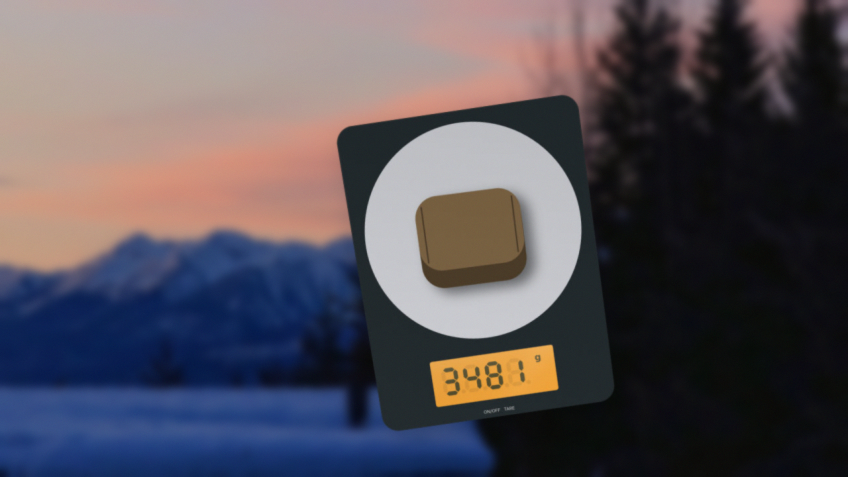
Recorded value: 3481
